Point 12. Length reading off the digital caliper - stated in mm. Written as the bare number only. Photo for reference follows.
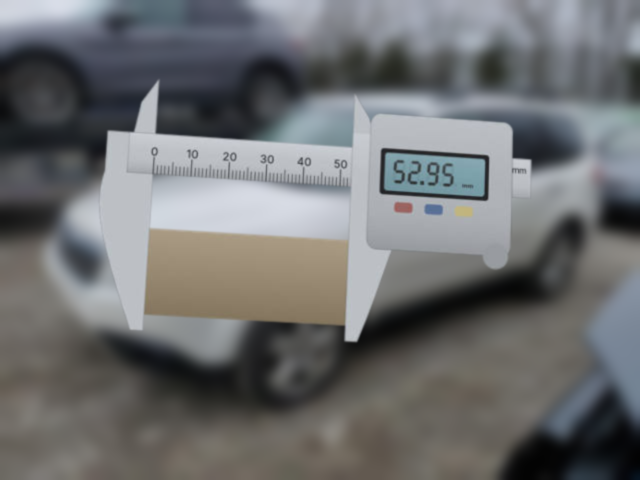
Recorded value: 52.95
